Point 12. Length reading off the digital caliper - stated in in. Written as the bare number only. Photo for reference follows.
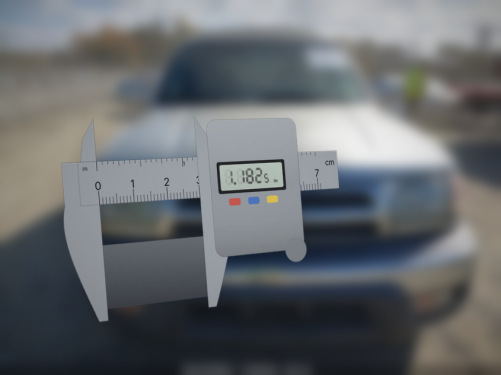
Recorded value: 1.1825
